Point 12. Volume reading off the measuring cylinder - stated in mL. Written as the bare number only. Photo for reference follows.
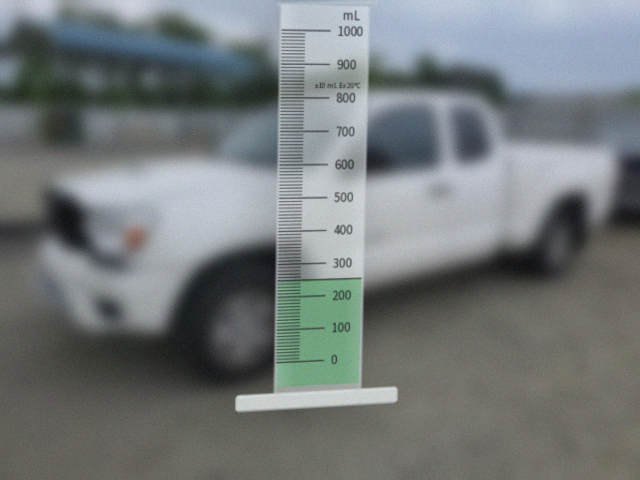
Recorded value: 250
